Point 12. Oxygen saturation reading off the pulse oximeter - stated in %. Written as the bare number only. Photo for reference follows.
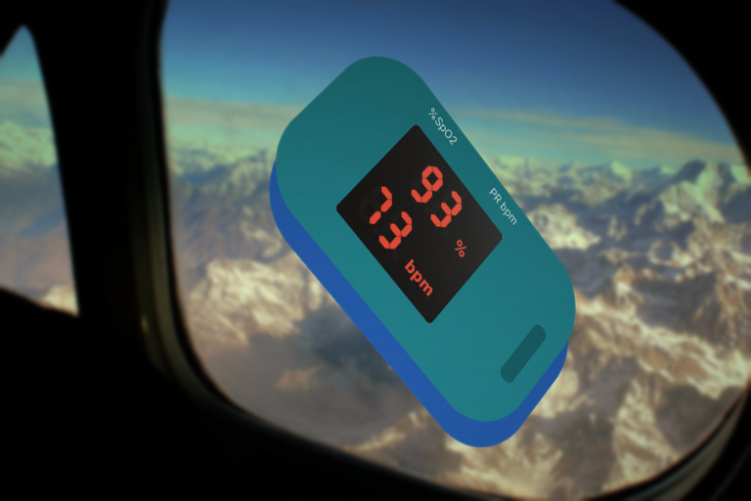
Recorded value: 93
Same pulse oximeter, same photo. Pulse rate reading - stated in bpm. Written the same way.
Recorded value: 73
